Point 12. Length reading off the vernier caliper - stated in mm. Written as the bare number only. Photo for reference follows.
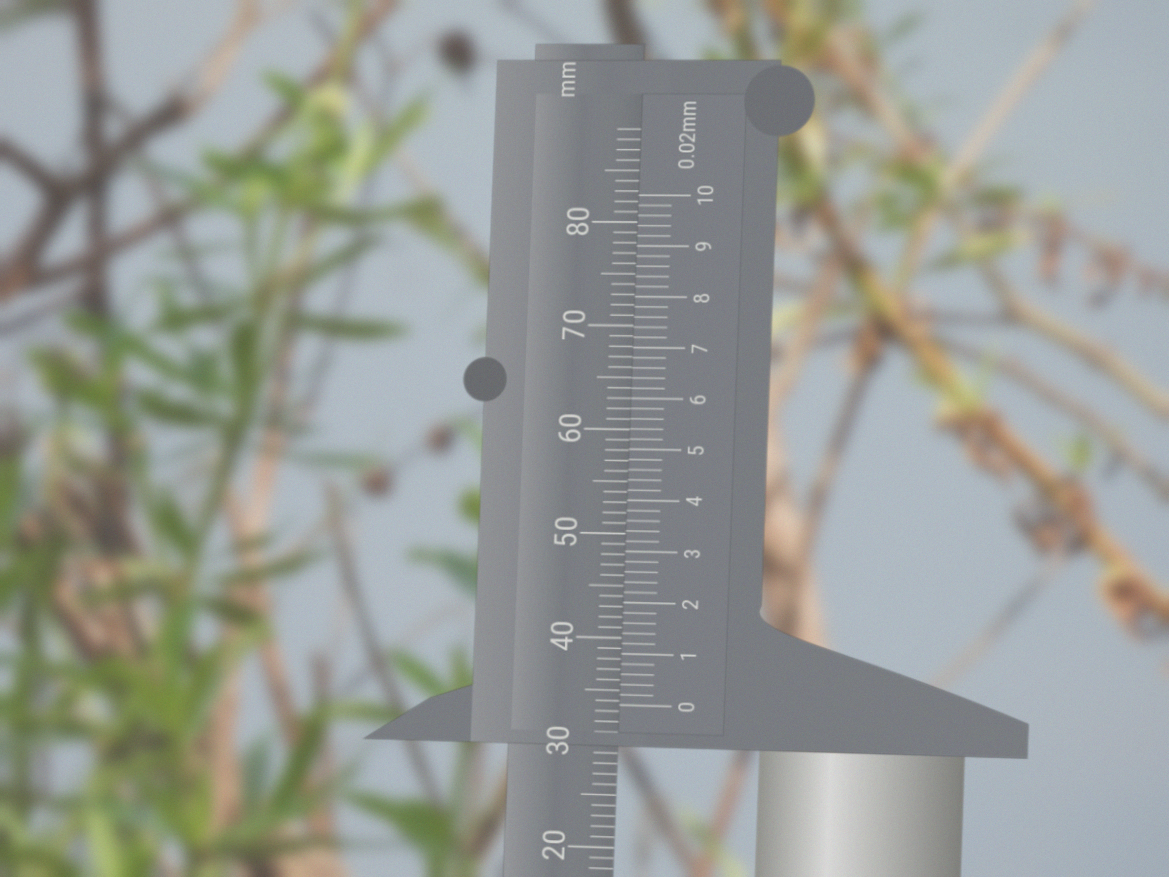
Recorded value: 33.6
